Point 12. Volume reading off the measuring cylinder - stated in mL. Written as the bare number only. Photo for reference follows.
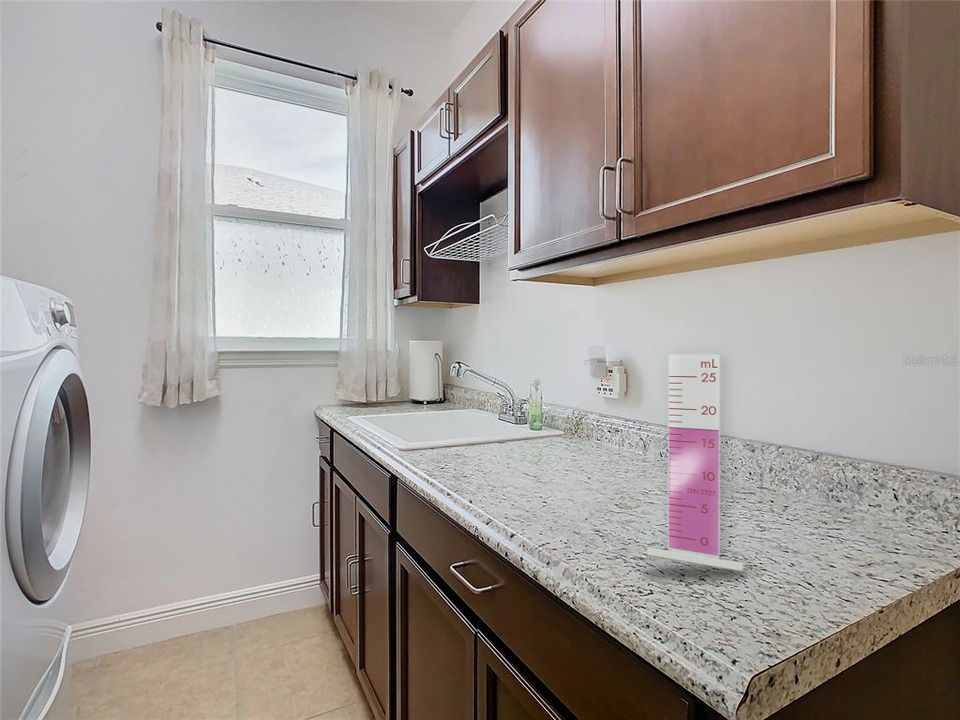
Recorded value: 17
